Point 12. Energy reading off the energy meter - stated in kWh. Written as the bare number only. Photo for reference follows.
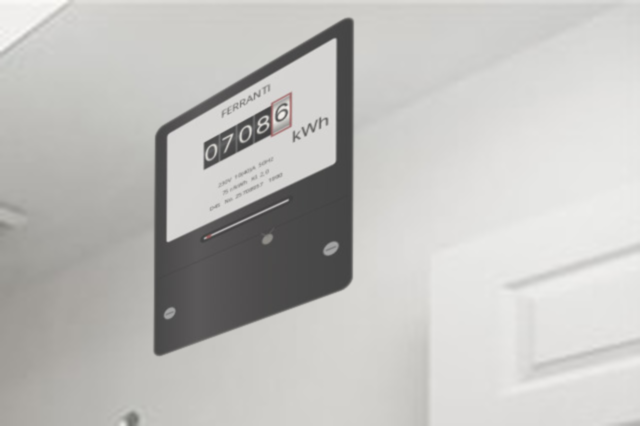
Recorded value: 708.6
